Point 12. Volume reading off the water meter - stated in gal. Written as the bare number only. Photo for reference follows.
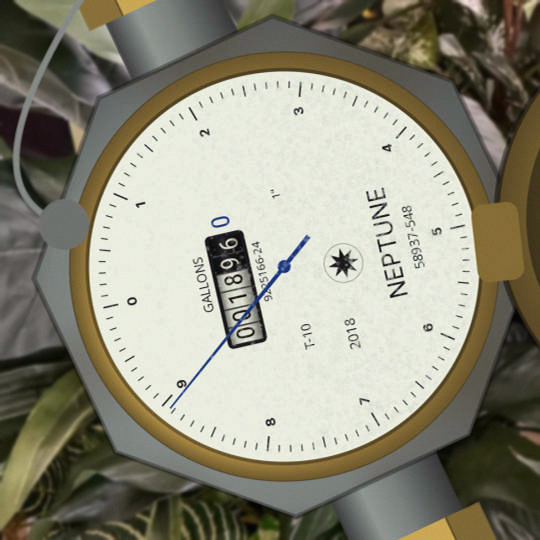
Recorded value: 18958.9
